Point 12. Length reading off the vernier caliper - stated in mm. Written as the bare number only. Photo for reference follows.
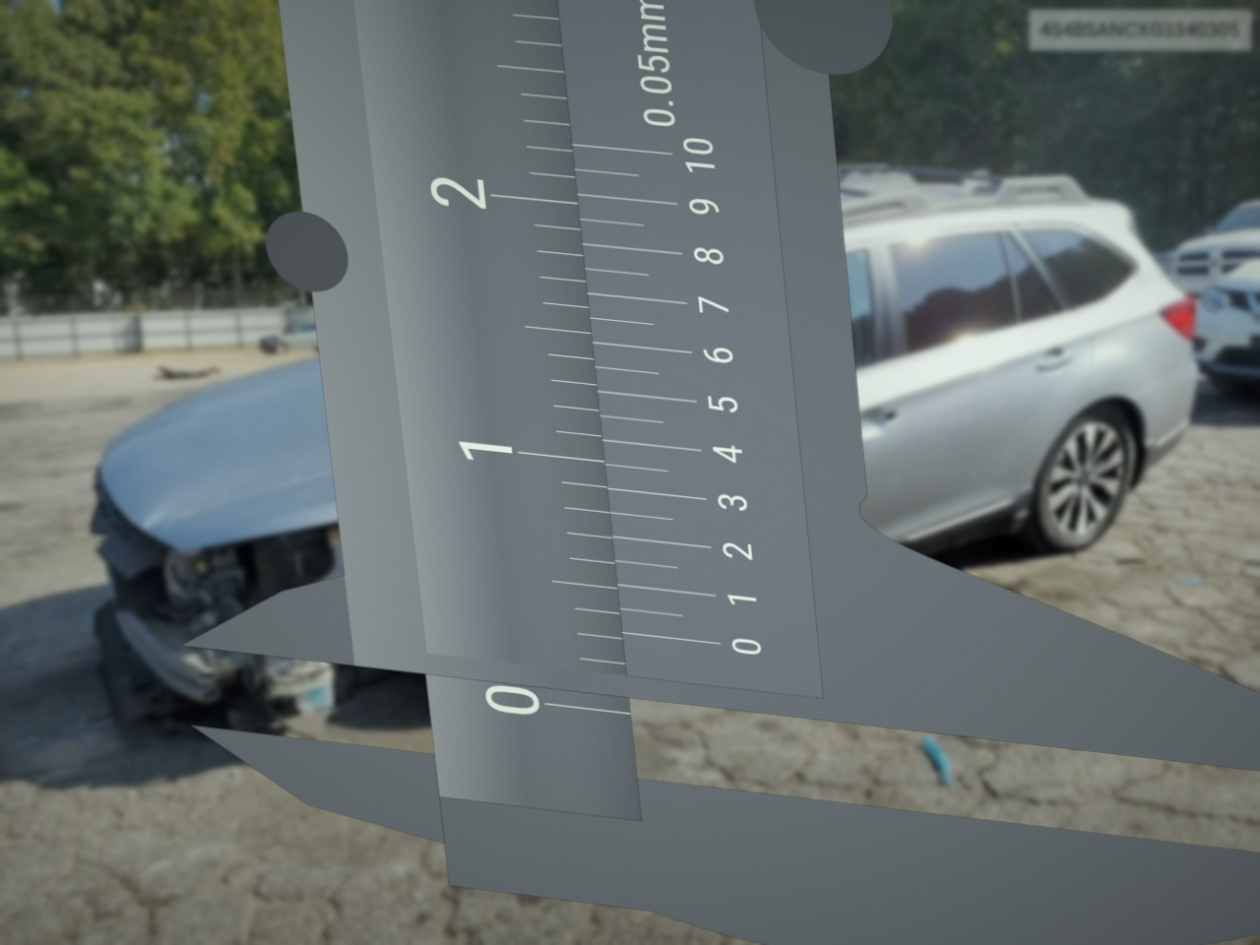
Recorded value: 3.25
